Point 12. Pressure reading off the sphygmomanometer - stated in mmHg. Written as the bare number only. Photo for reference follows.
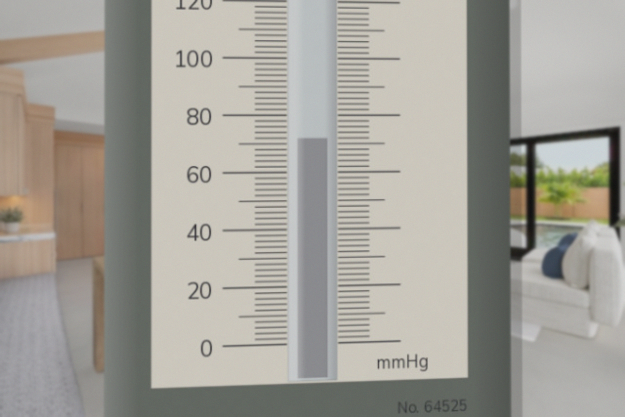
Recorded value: 72
